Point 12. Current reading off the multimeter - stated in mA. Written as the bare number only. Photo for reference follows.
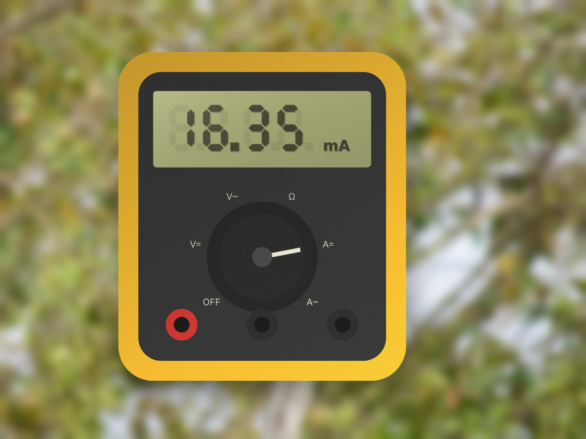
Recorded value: 16.35
